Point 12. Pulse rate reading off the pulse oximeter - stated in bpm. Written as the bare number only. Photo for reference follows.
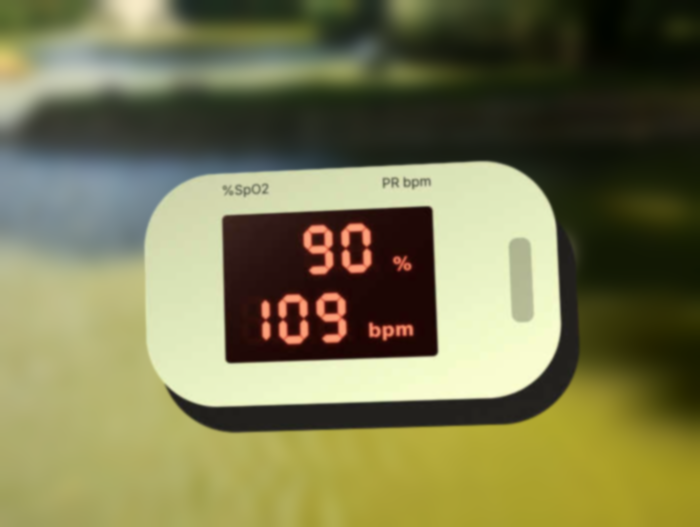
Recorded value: 109
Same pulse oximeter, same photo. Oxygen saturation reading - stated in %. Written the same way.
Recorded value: 90
